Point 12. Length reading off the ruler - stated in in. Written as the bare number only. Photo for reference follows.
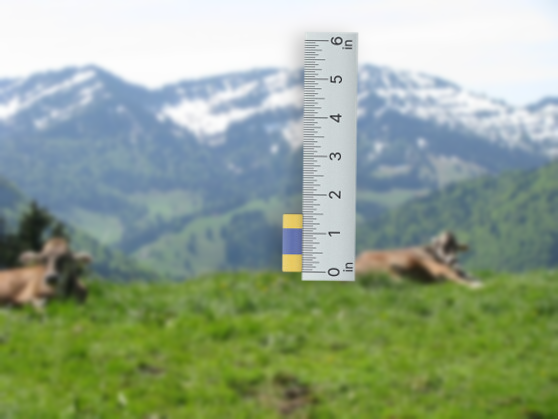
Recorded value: 1.5
